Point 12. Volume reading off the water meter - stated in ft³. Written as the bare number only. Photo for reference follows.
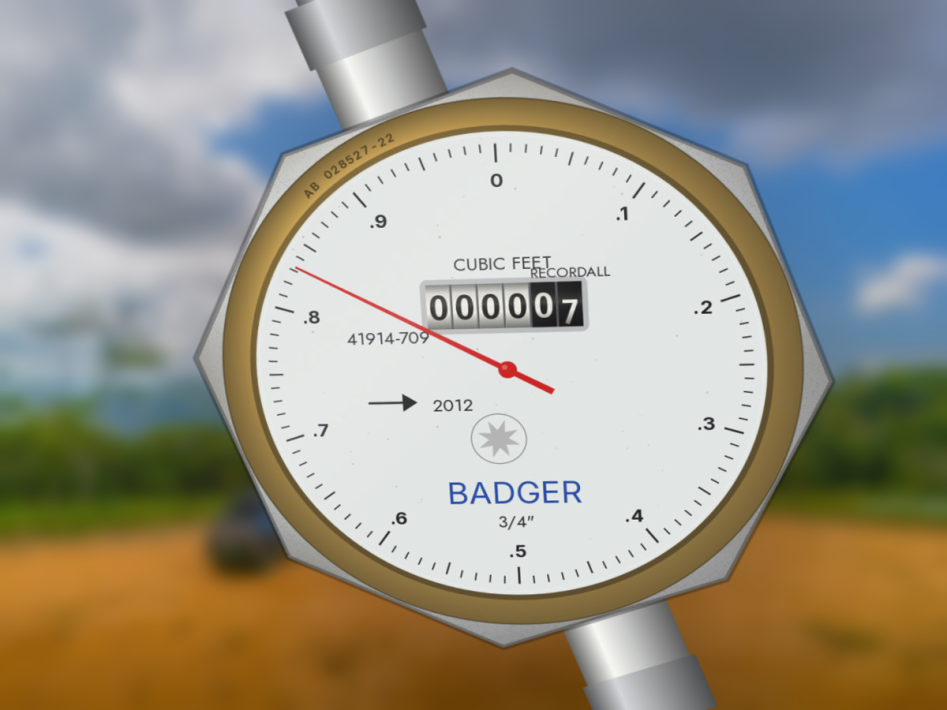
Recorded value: 6.83
